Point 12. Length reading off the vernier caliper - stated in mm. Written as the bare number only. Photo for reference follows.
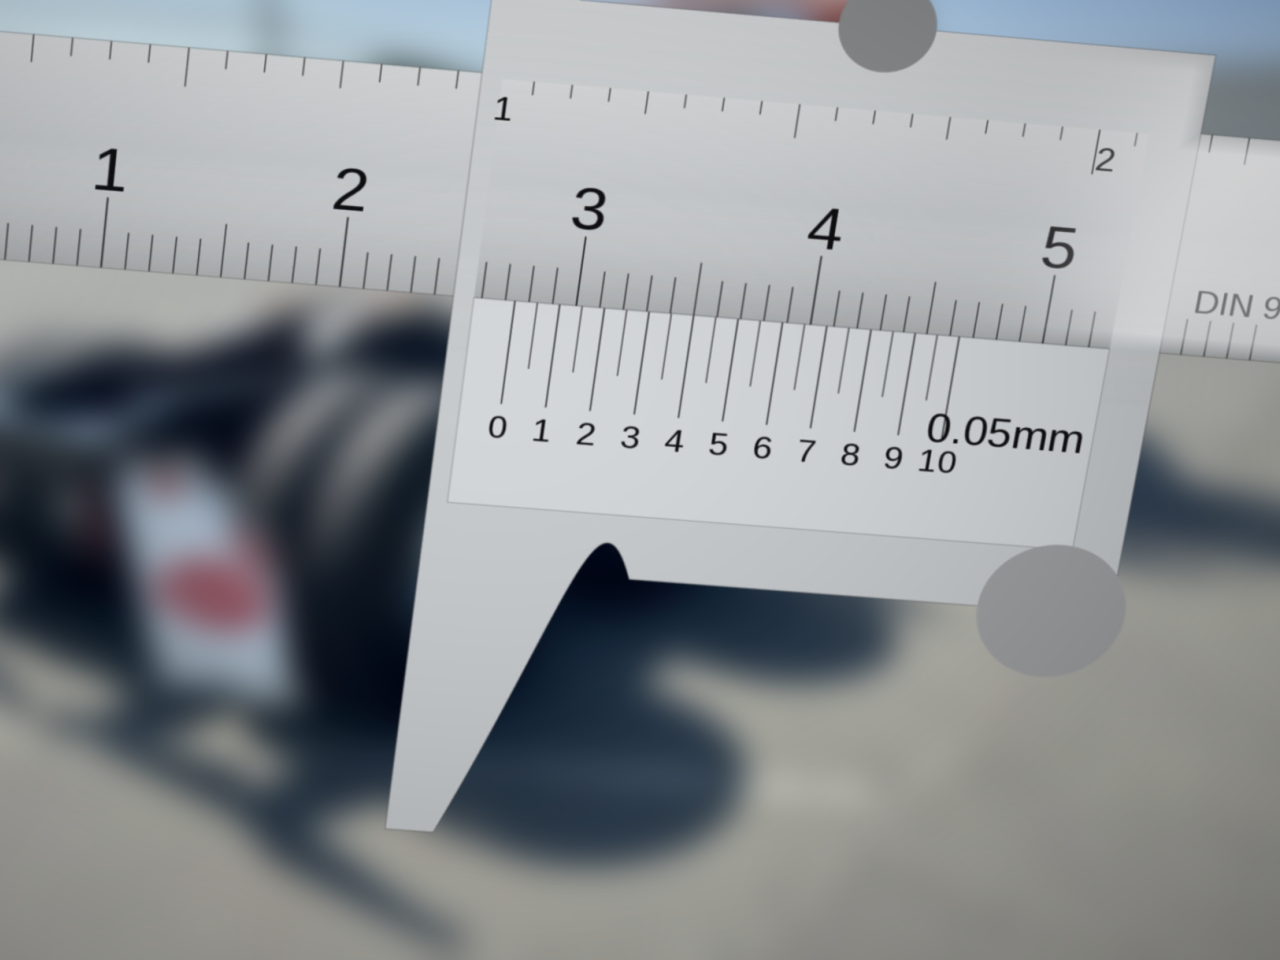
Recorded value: 27.4
